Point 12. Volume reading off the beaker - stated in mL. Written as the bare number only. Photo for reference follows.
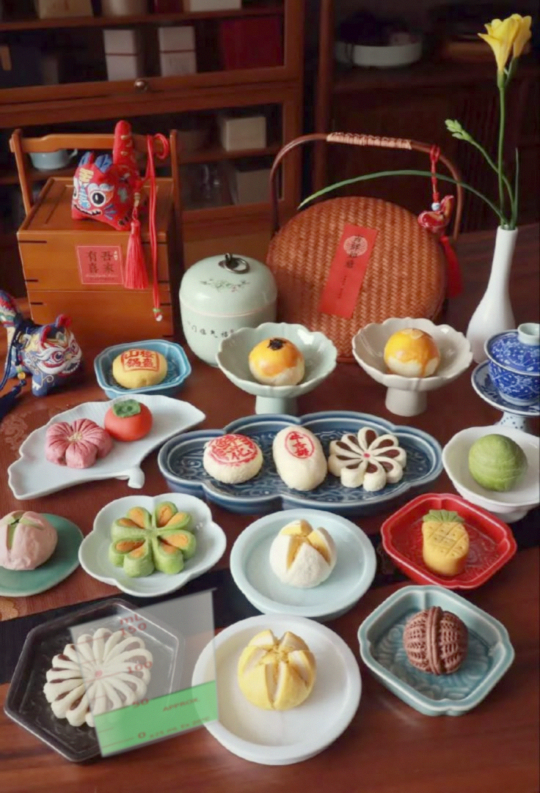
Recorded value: 50
